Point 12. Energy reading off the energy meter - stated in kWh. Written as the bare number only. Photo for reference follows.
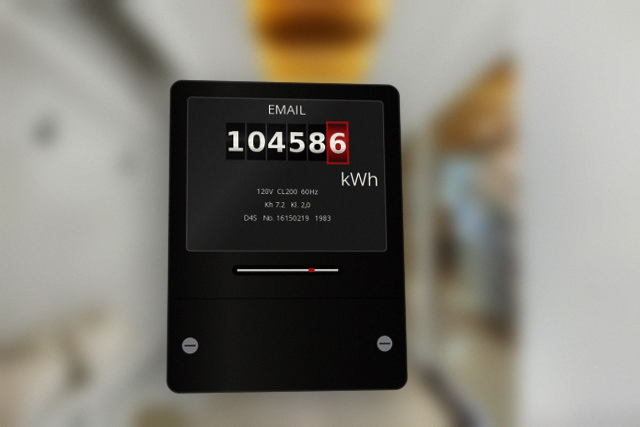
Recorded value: 10458.6
